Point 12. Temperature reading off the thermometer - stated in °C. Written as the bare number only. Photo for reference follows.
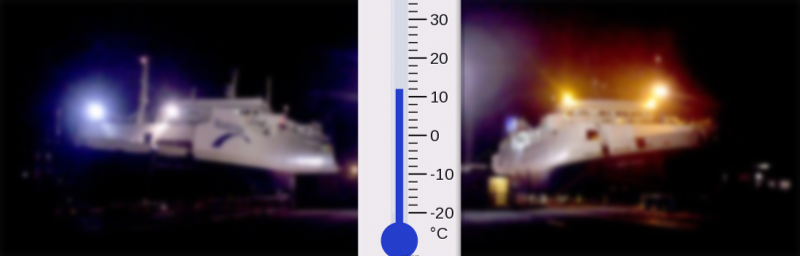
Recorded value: 12
